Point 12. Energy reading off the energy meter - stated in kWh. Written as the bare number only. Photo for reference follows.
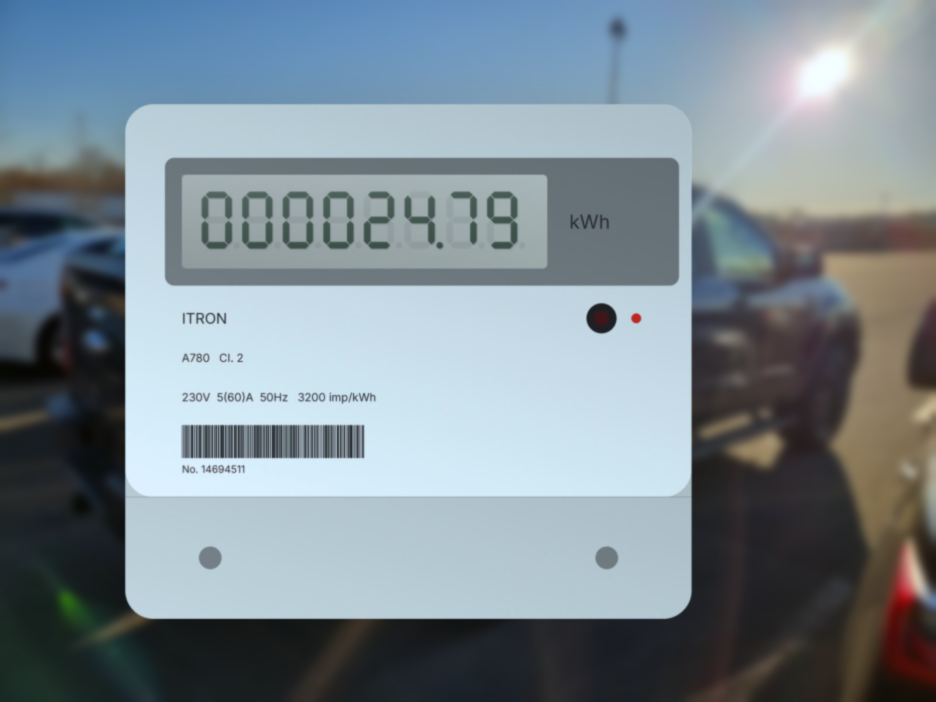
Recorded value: 24.79
